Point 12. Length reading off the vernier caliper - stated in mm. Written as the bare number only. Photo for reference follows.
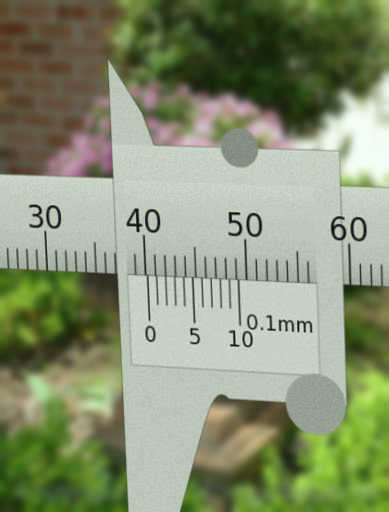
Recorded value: 40.2
